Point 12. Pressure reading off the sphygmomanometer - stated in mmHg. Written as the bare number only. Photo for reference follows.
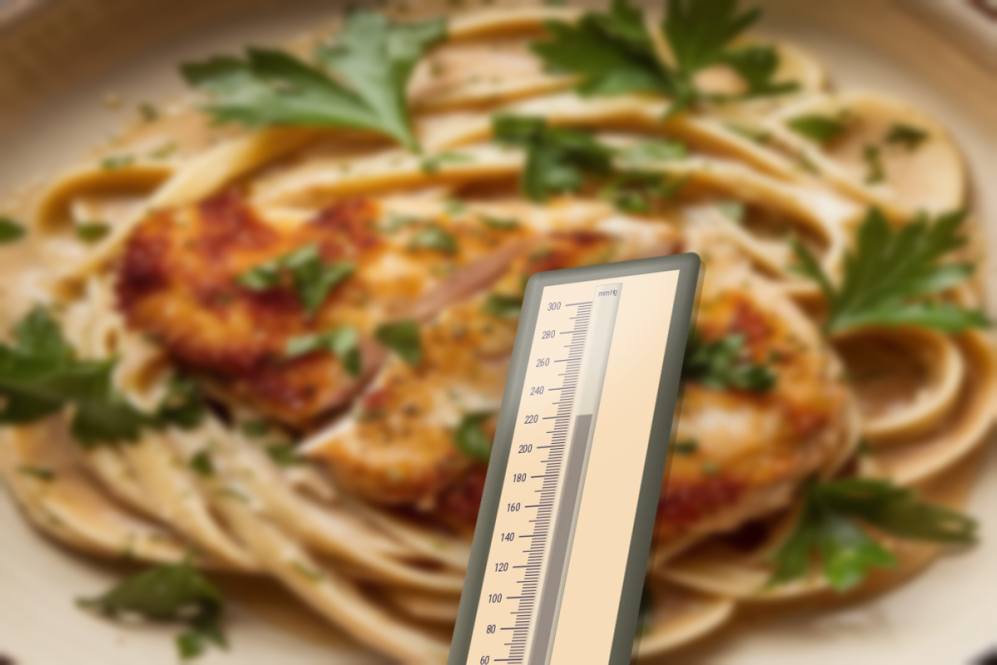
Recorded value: 220
